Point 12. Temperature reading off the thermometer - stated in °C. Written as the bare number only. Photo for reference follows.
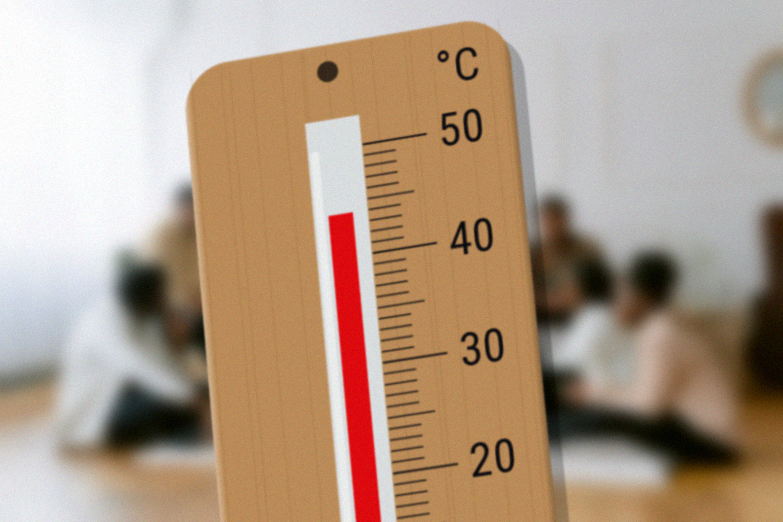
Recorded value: 44
